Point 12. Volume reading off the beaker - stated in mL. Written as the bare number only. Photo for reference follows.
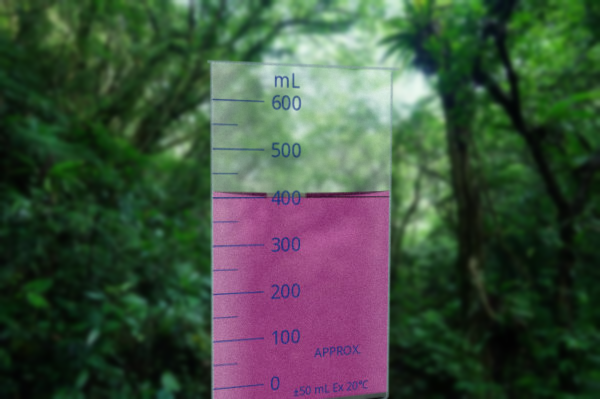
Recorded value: 400
